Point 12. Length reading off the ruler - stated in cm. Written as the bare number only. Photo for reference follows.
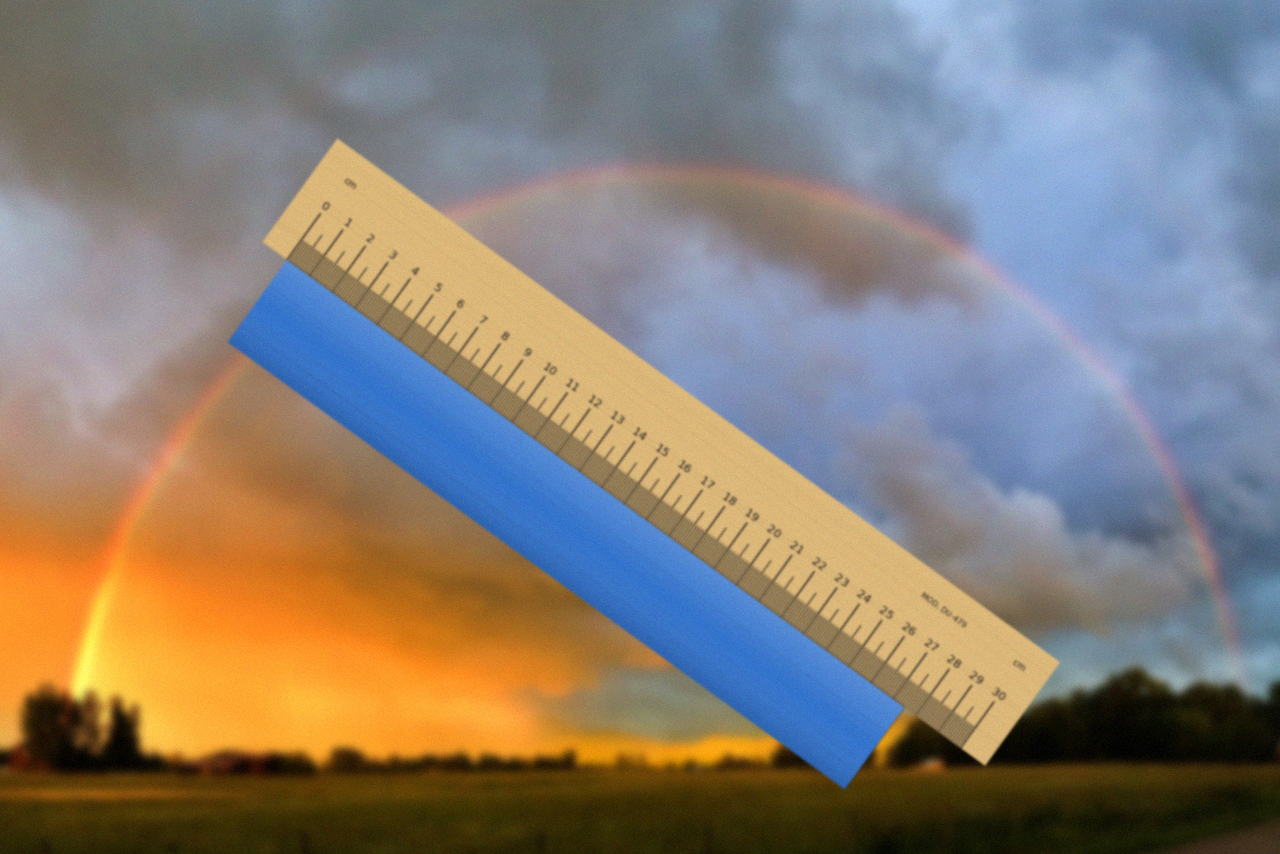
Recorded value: 27.5
